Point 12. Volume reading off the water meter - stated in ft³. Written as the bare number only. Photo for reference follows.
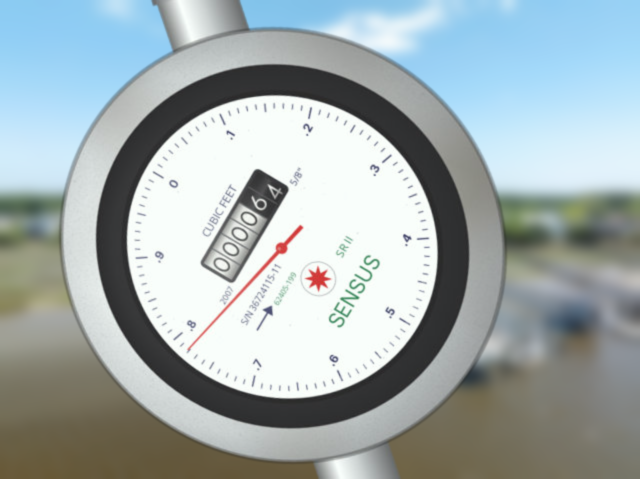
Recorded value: 63.78
